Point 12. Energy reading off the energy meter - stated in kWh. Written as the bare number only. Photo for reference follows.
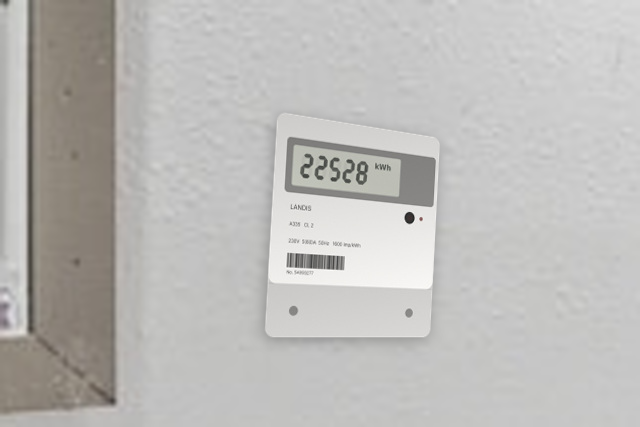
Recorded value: 22528
